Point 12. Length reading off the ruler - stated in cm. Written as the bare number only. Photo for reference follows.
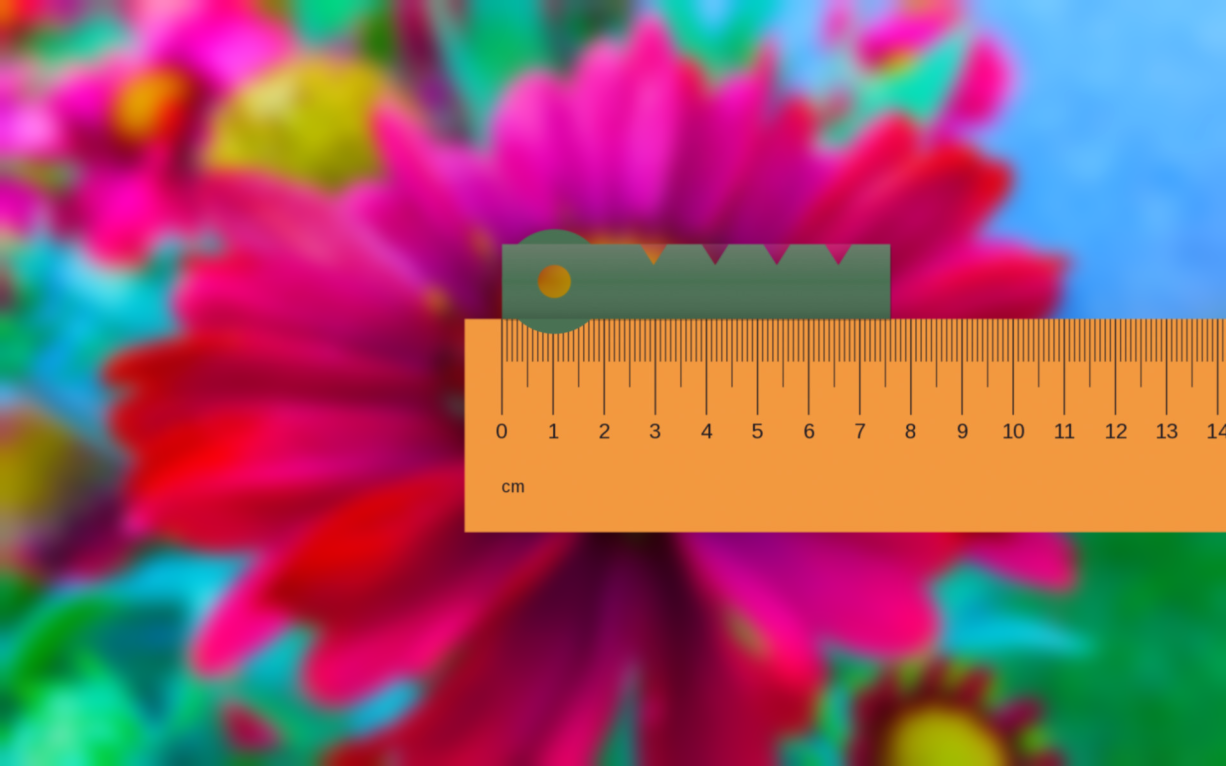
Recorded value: 7.6
